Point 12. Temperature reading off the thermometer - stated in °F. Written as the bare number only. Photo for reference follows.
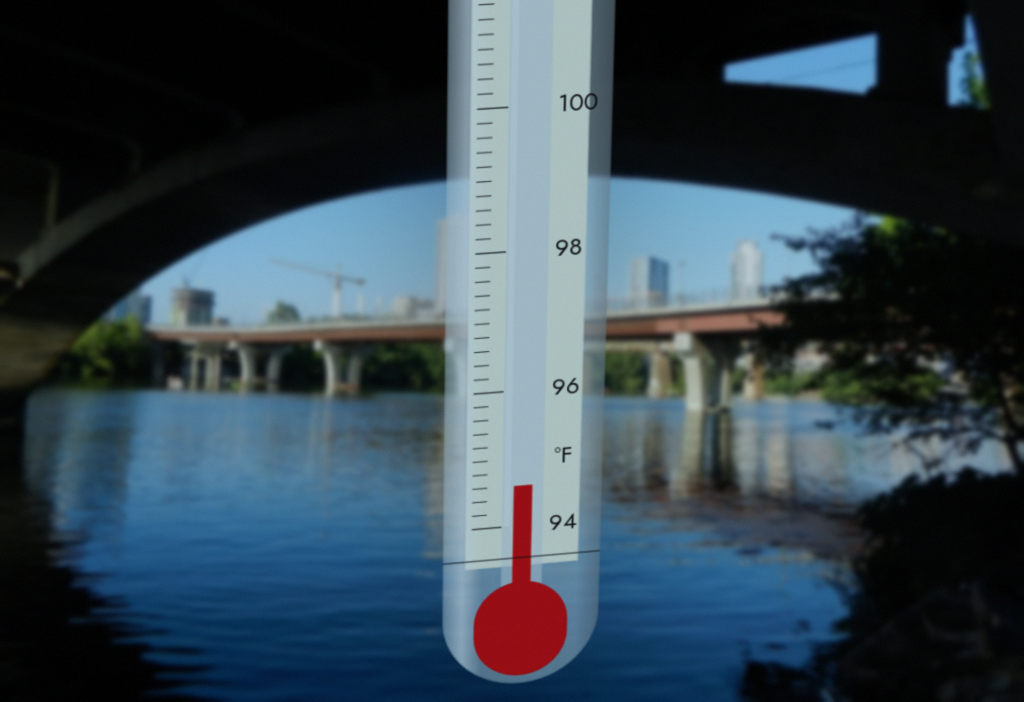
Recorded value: 94.6
